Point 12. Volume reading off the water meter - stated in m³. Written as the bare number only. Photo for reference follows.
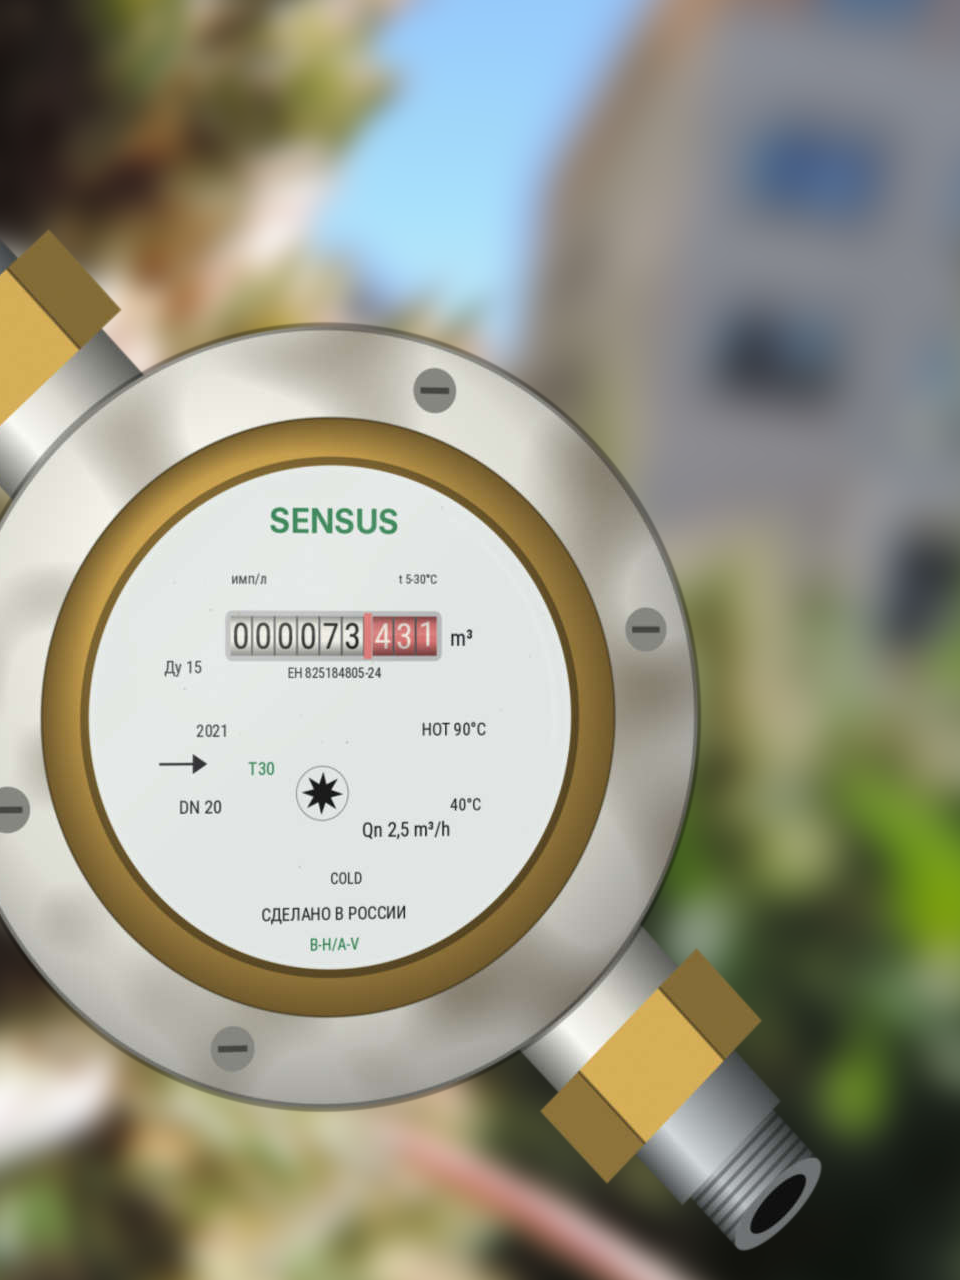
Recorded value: 73.431
